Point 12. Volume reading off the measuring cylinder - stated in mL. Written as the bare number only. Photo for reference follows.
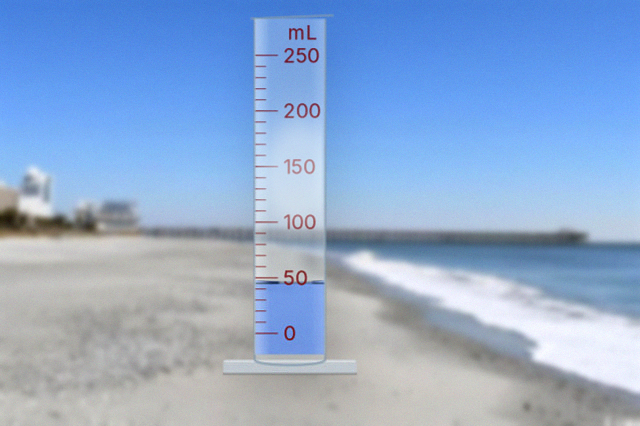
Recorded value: 45
